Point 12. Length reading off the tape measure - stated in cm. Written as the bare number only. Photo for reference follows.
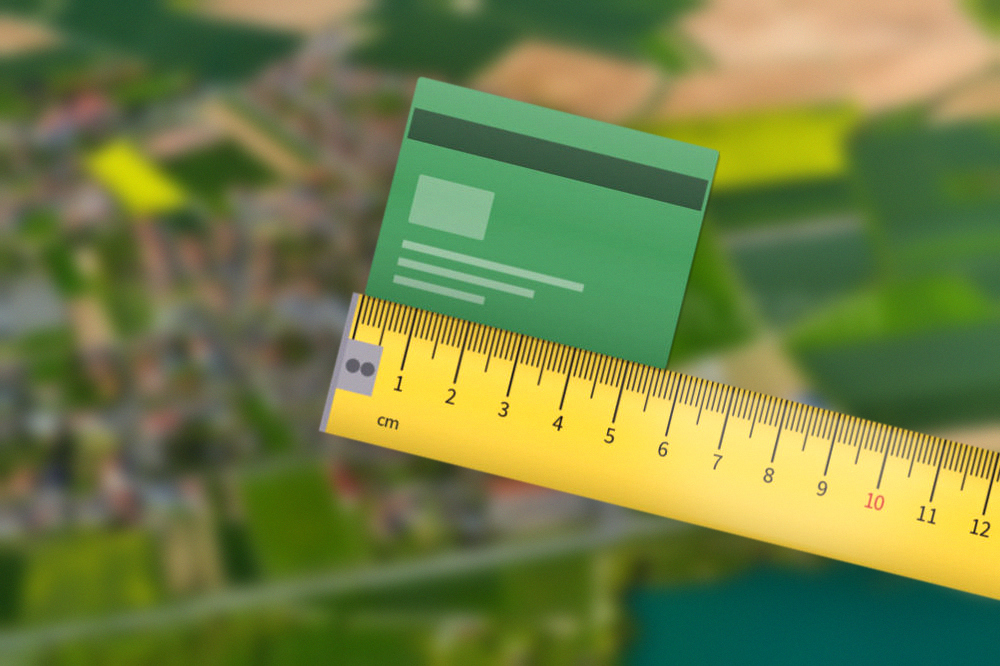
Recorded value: 5.7
